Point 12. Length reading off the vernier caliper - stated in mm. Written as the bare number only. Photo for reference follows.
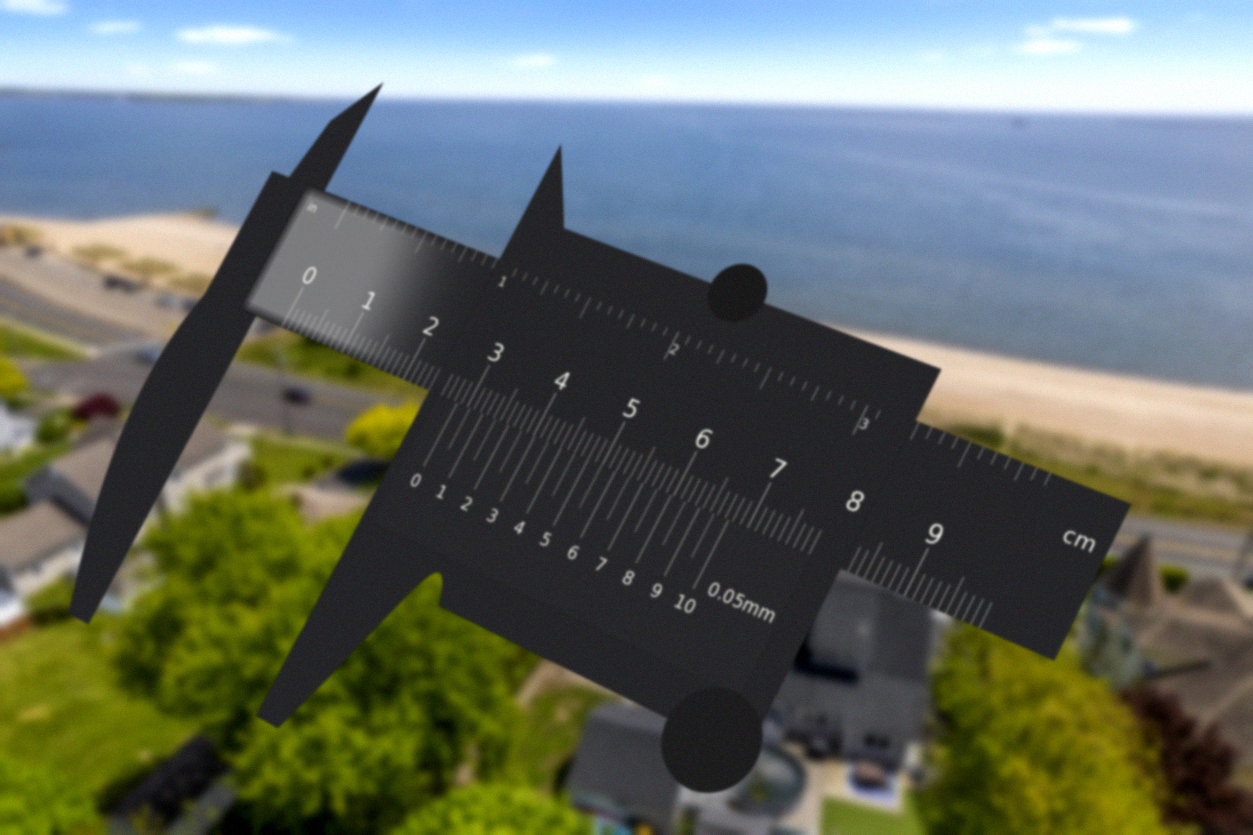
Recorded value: 28.5
